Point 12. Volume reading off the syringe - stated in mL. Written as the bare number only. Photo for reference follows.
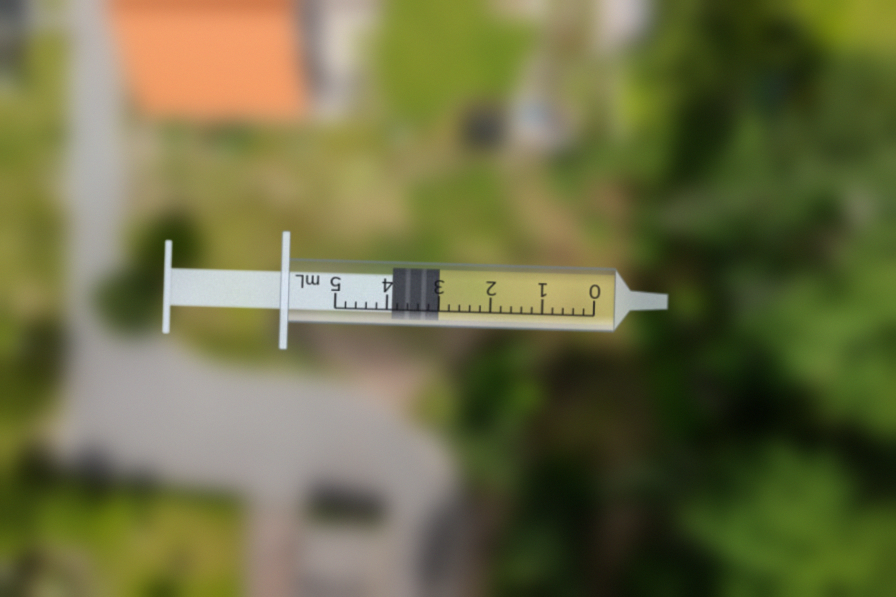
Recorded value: 3
